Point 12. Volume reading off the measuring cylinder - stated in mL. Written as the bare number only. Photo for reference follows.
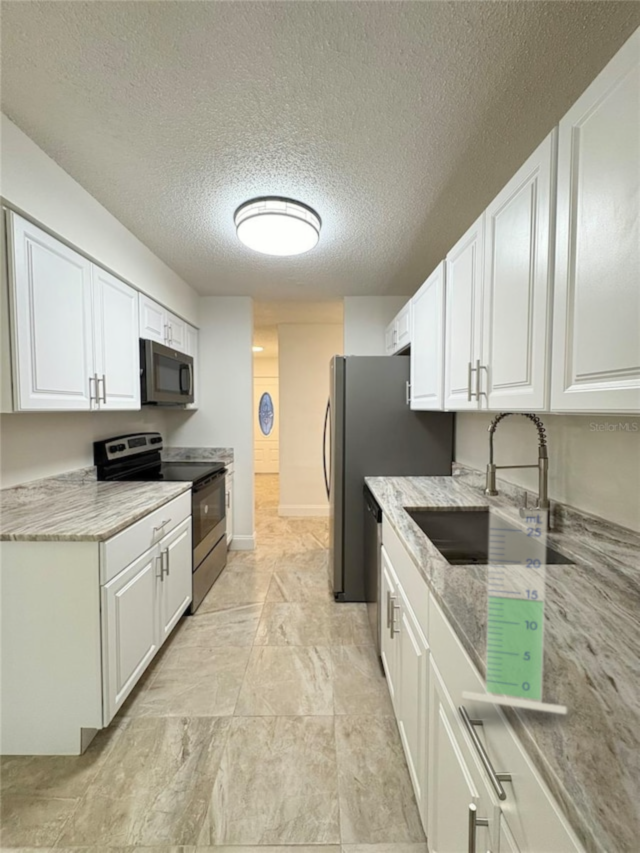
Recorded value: 14
